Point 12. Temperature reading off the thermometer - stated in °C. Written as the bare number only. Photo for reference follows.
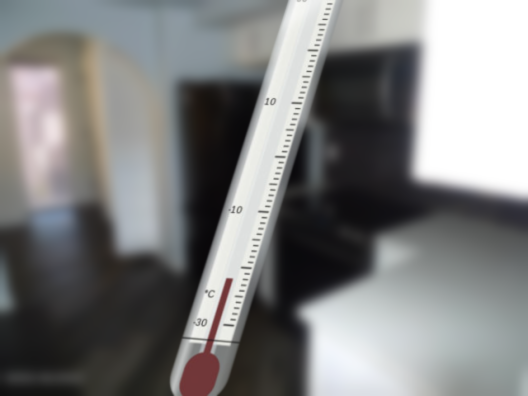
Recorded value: -22
